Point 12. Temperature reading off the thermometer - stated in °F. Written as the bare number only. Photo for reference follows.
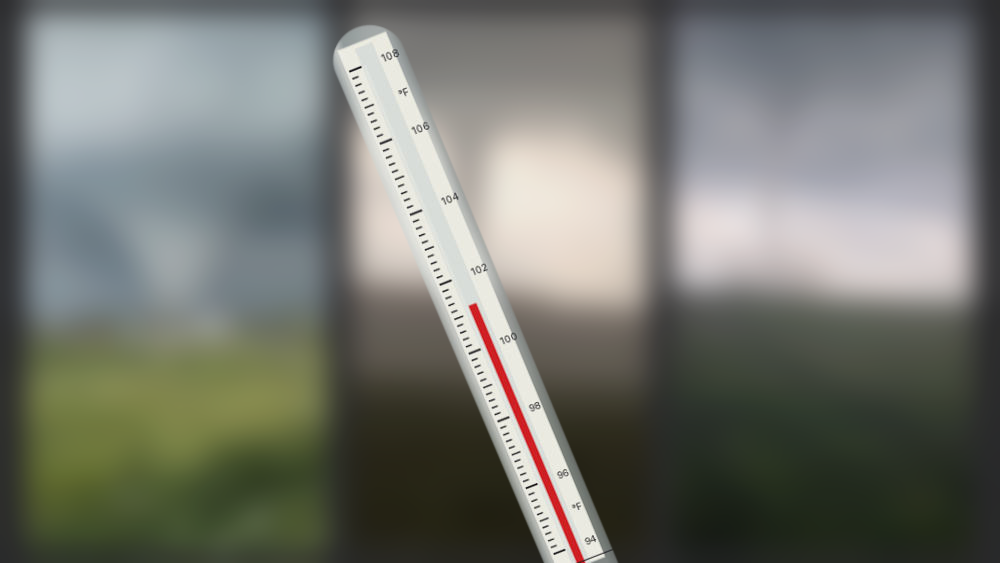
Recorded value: 101.2
